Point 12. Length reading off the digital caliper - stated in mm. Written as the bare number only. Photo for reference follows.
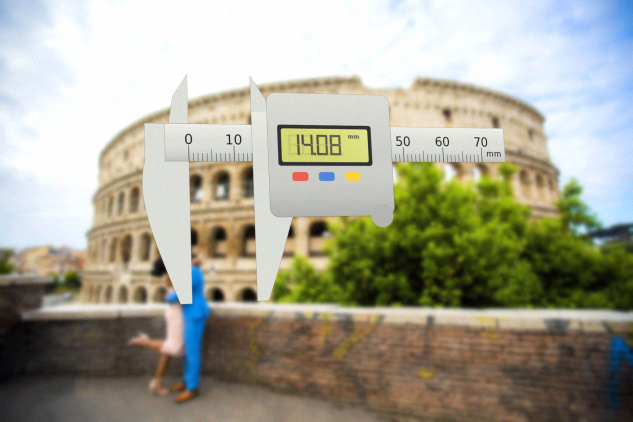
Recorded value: 14.08
